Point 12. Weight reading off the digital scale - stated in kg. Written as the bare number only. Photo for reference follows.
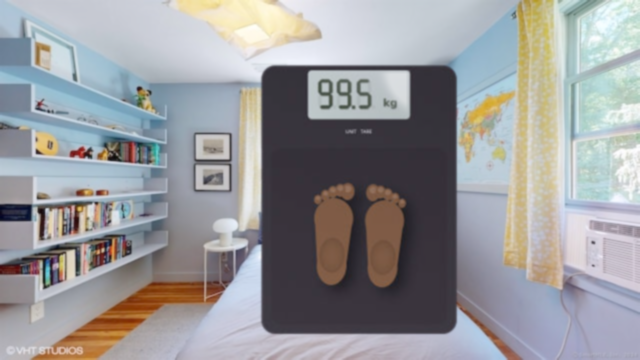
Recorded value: 99.5
